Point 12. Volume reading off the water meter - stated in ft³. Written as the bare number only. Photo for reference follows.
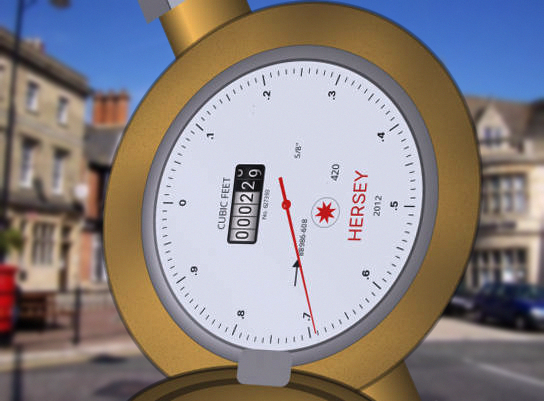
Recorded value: 228.69
